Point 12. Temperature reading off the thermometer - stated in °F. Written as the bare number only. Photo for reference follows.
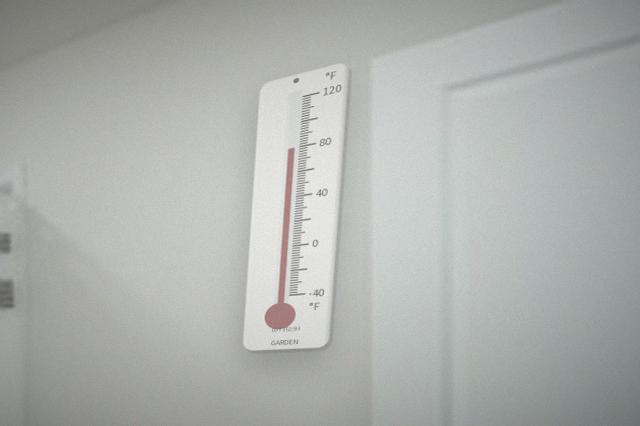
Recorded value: 80
